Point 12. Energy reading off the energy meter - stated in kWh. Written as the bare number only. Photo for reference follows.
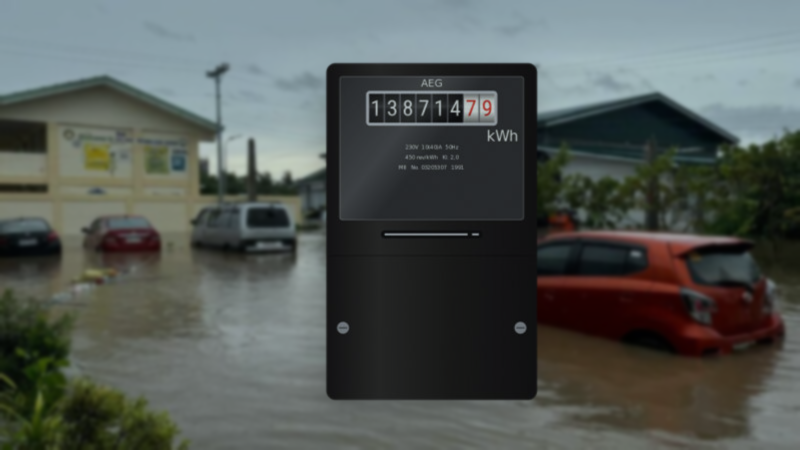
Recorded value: 138714.79
